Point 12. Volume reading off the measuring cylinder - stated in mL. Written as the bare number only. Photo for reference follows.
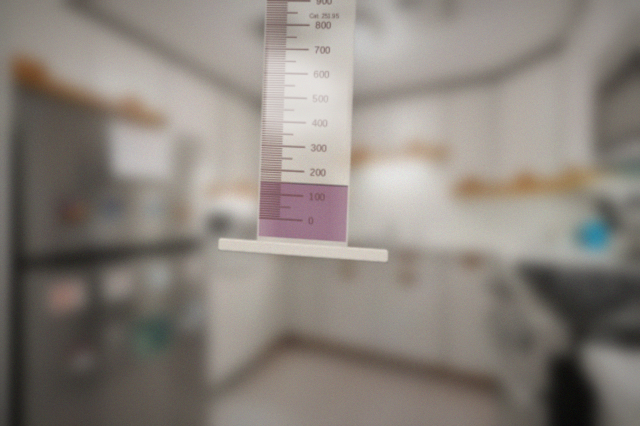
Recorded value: 150
